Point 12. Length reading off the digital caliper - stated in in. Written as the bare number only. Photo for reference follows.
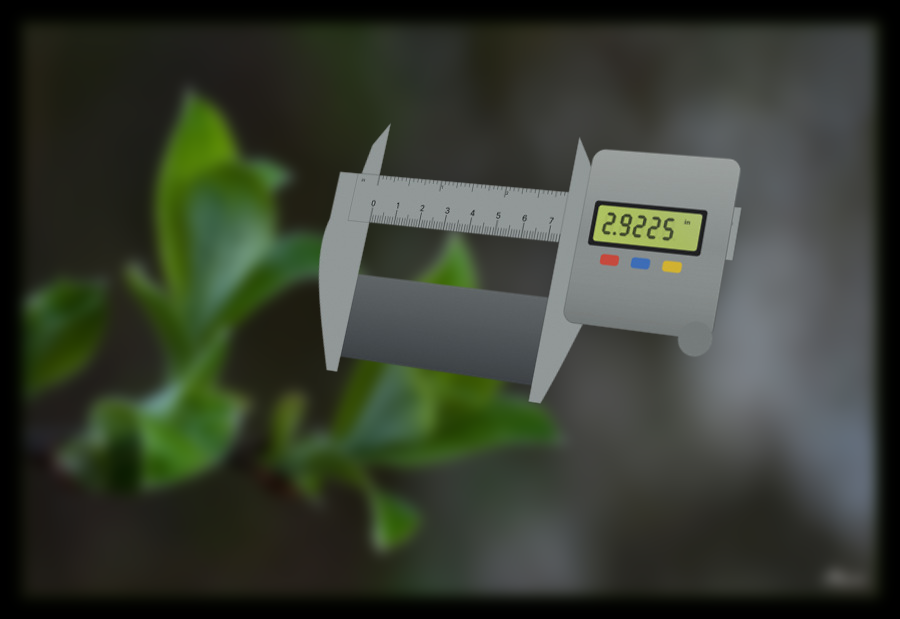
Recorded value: 2.9225
